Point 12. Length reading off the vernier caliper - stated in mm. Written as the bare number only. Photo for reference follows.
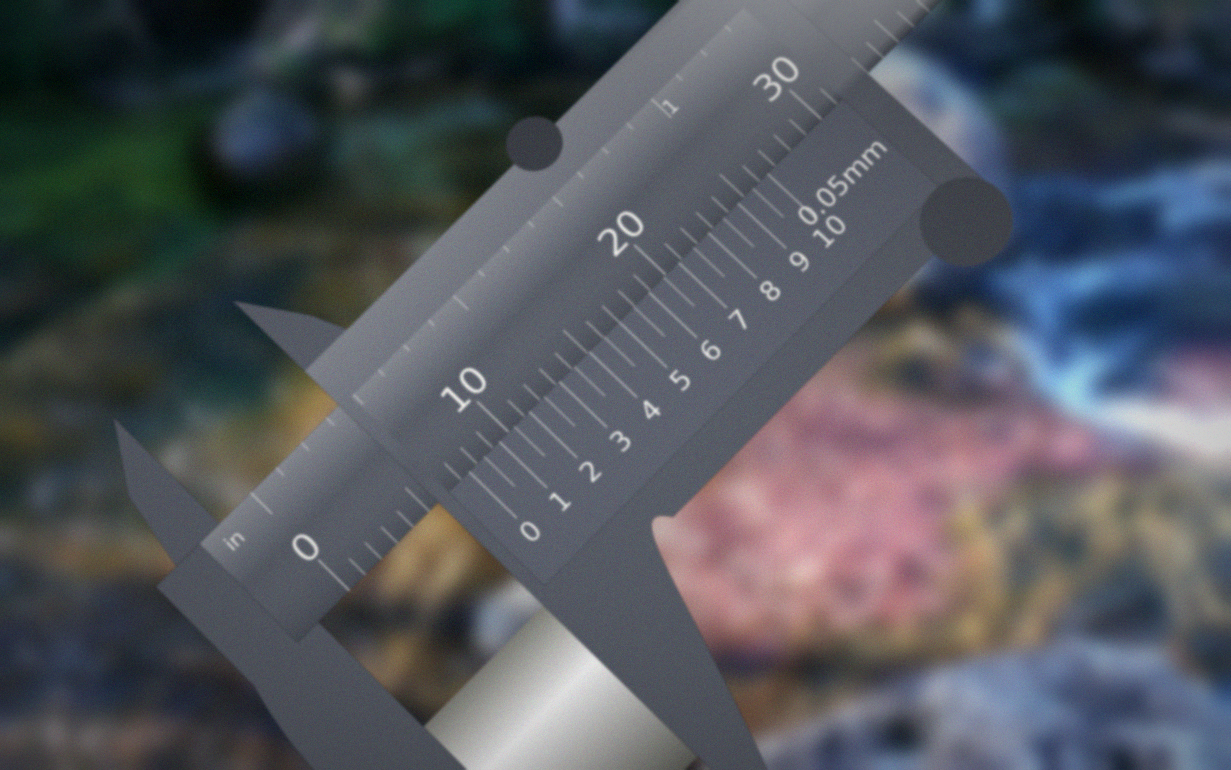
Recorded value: 7.5
